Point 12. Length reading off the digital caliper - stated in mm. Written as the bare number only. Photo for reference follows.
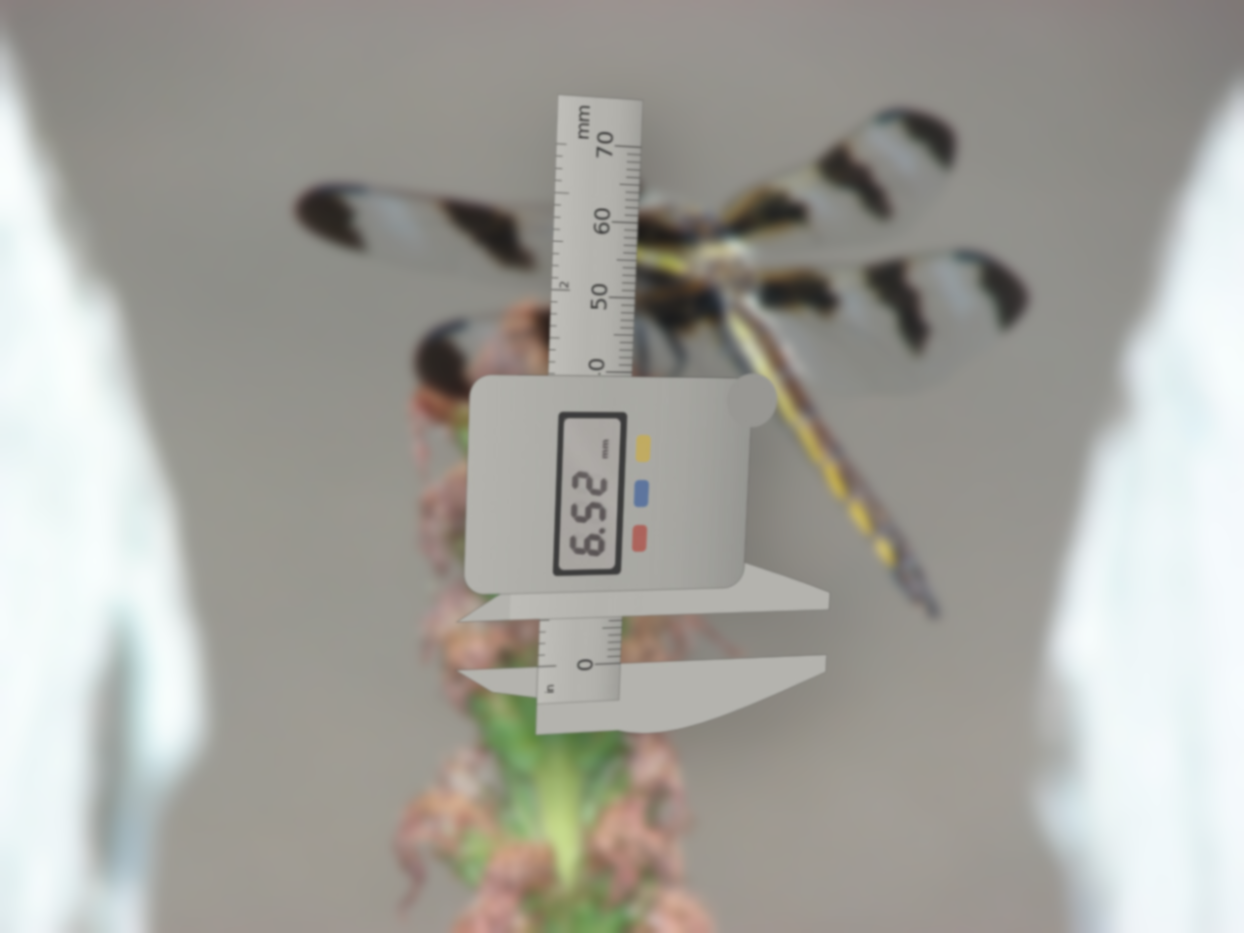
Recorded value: 6.52
